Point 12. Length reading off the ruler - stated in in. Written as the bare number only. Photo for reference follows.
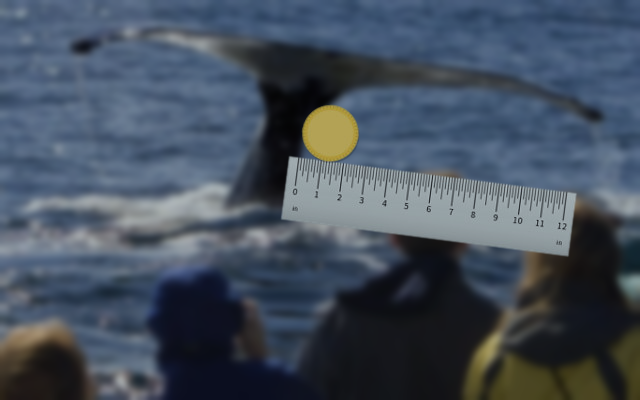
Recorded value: 2.5
